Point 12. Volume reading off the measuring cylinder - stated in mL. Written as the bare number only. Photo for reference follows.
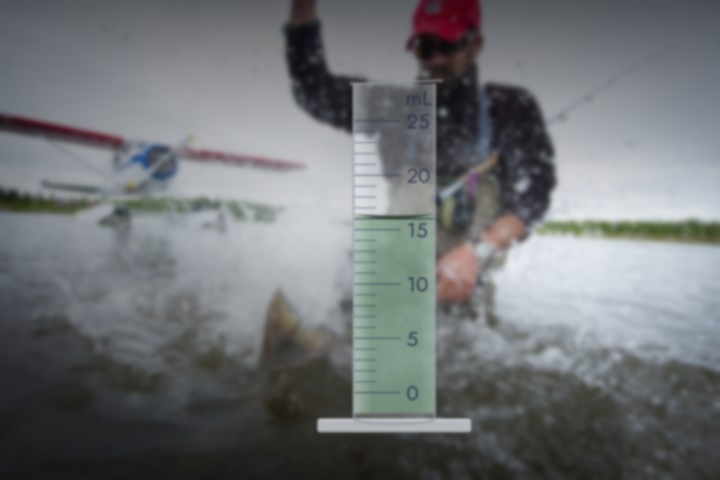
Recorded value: 16
